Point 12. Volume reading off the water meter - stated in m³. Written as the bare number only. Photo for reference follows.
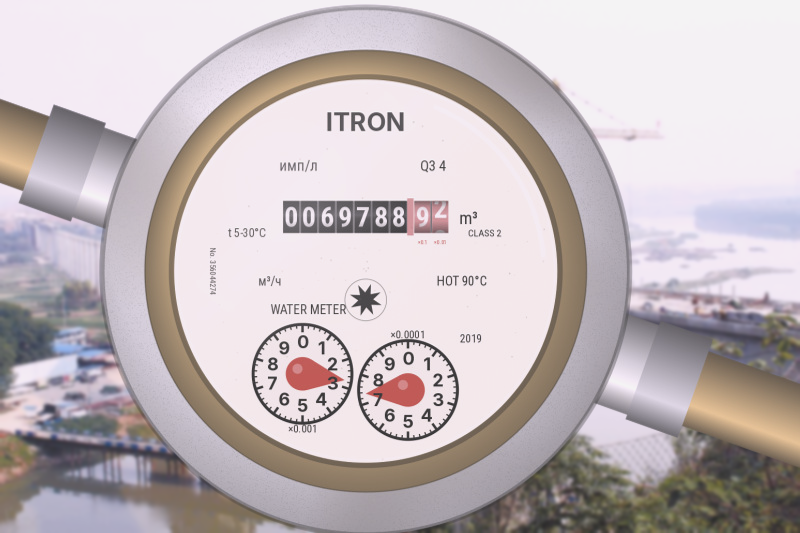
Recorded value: 69788.9227
